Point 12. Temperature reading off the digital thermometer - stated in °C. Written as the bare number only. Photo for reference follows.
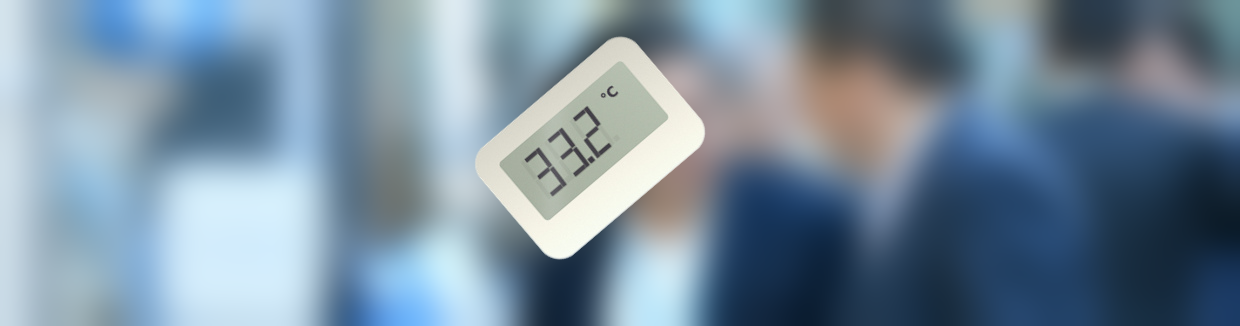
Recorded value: 33.2
